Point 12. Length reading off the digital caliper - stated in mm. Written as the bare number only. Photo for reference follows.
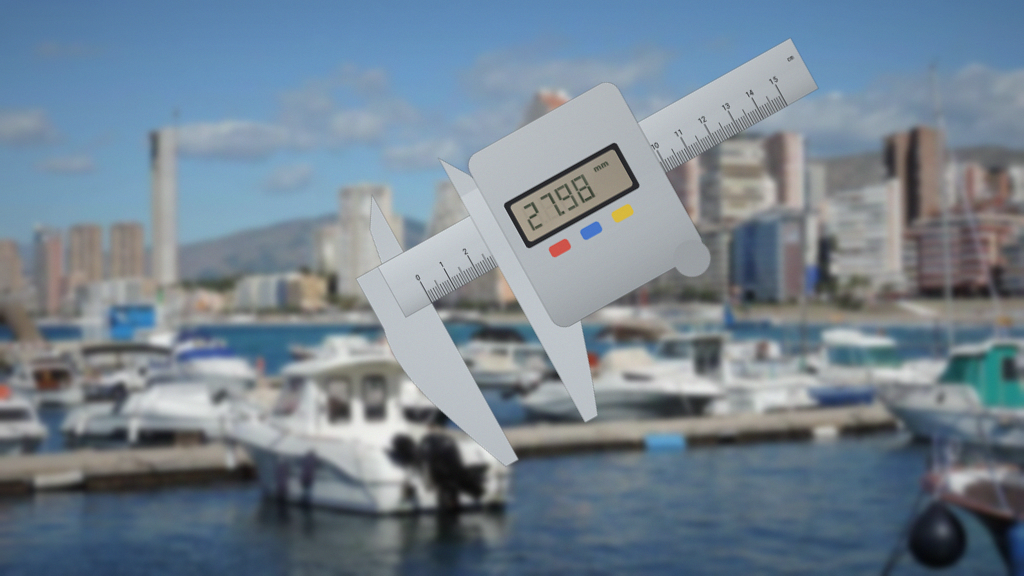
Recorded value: 27.98
